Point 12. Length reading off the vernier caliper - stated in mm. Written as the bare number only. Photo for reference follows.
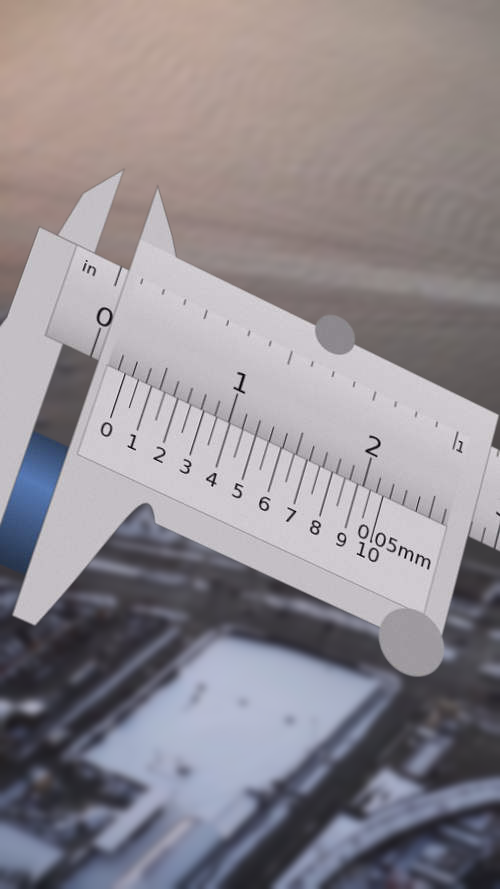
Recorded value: 2.5
